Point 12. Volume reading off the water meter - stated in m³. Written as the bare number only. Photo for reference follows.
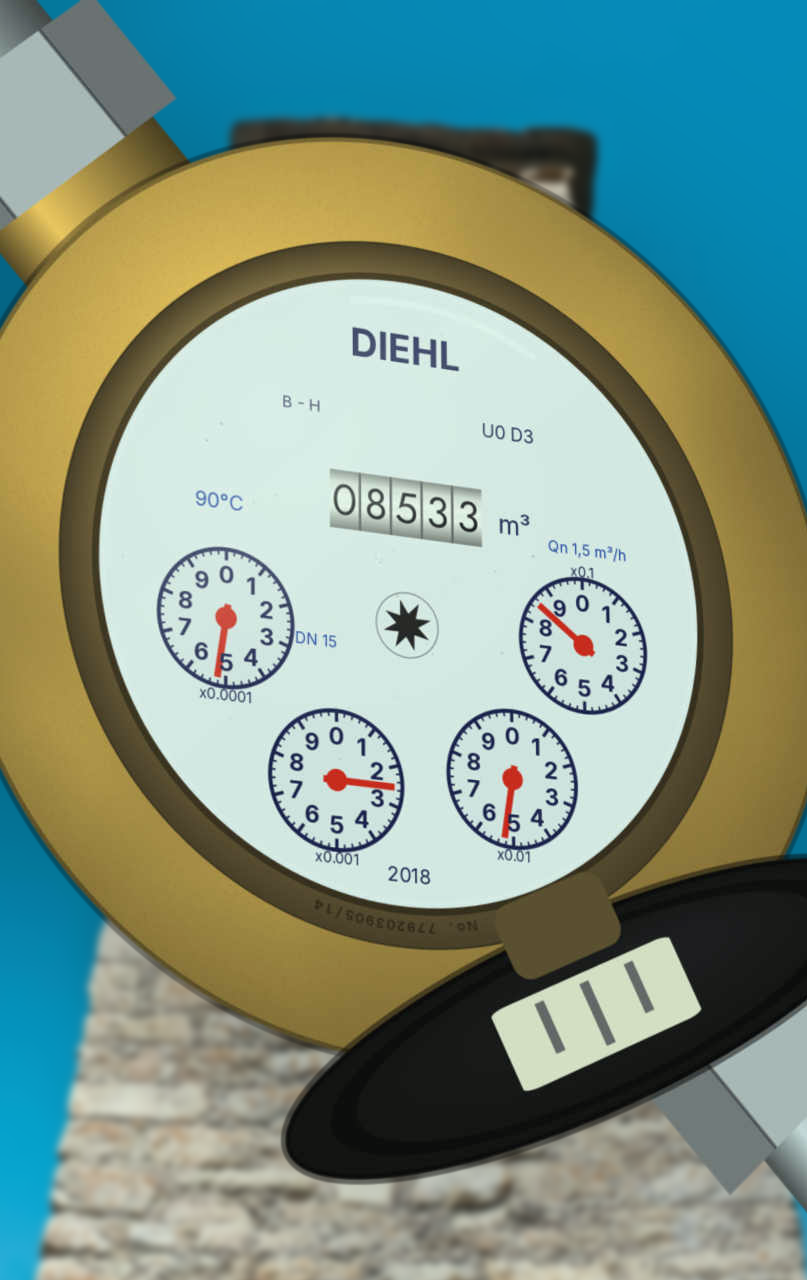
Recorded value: 8533.8525
